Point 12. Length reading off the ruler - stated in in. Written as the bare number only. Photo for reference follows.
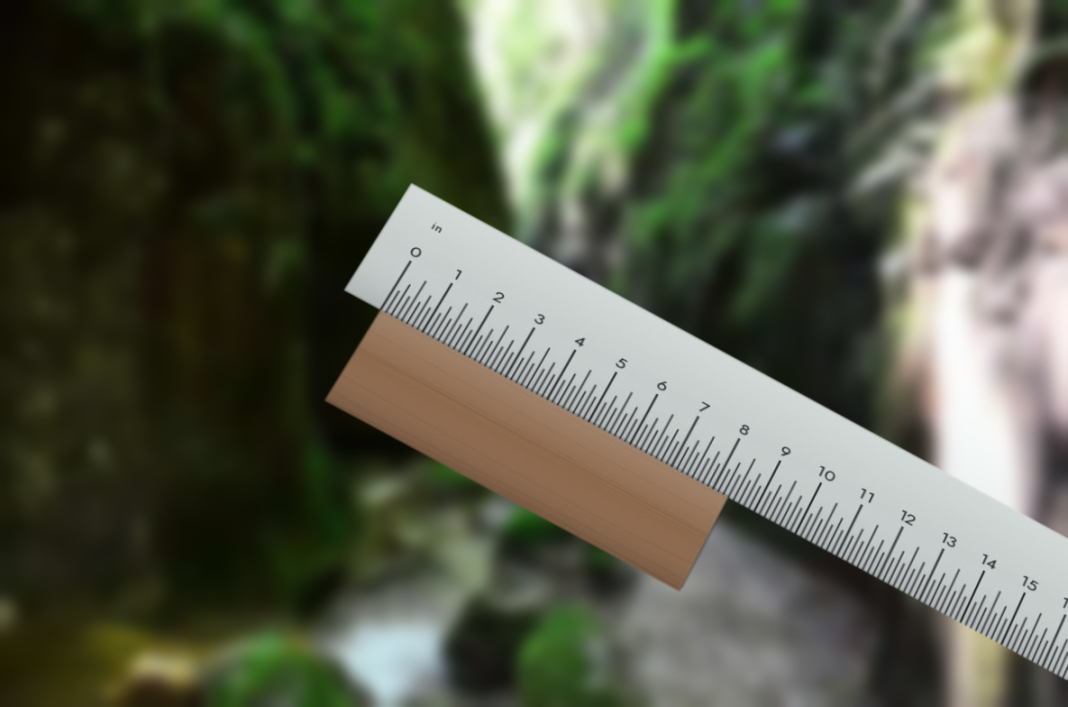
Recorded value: 8.375
